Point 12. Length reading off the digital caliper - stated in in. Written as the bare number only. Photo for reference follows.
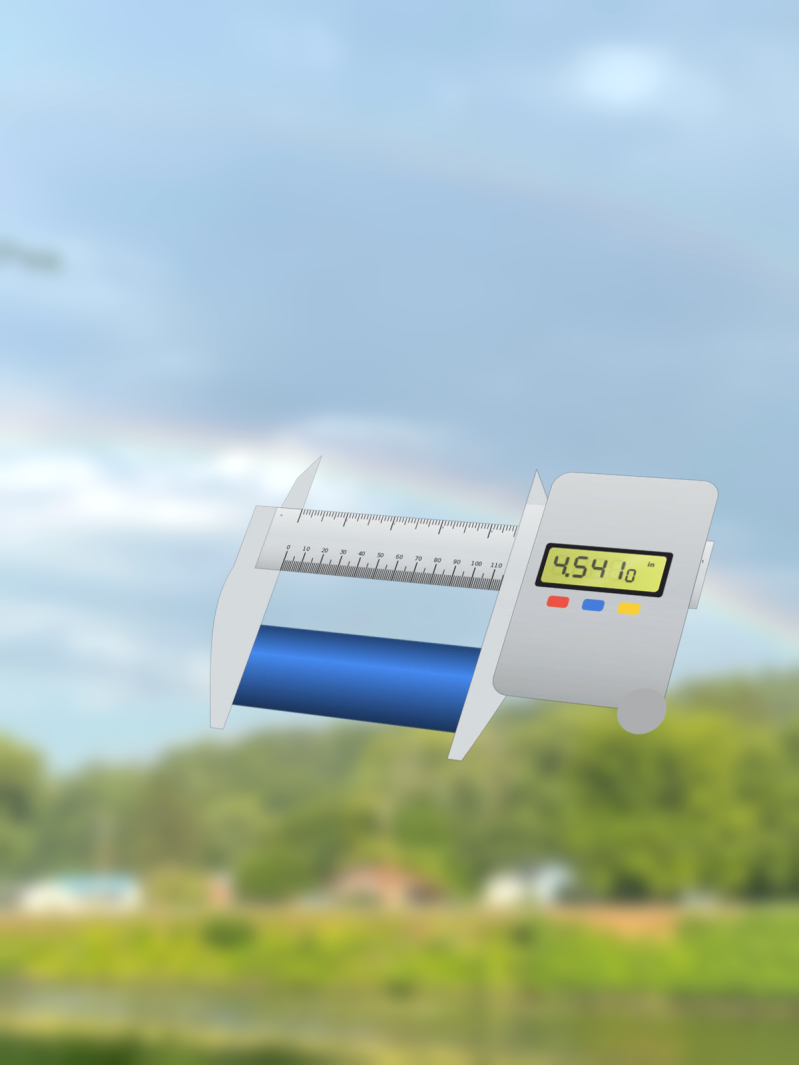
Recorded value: 4.5410
